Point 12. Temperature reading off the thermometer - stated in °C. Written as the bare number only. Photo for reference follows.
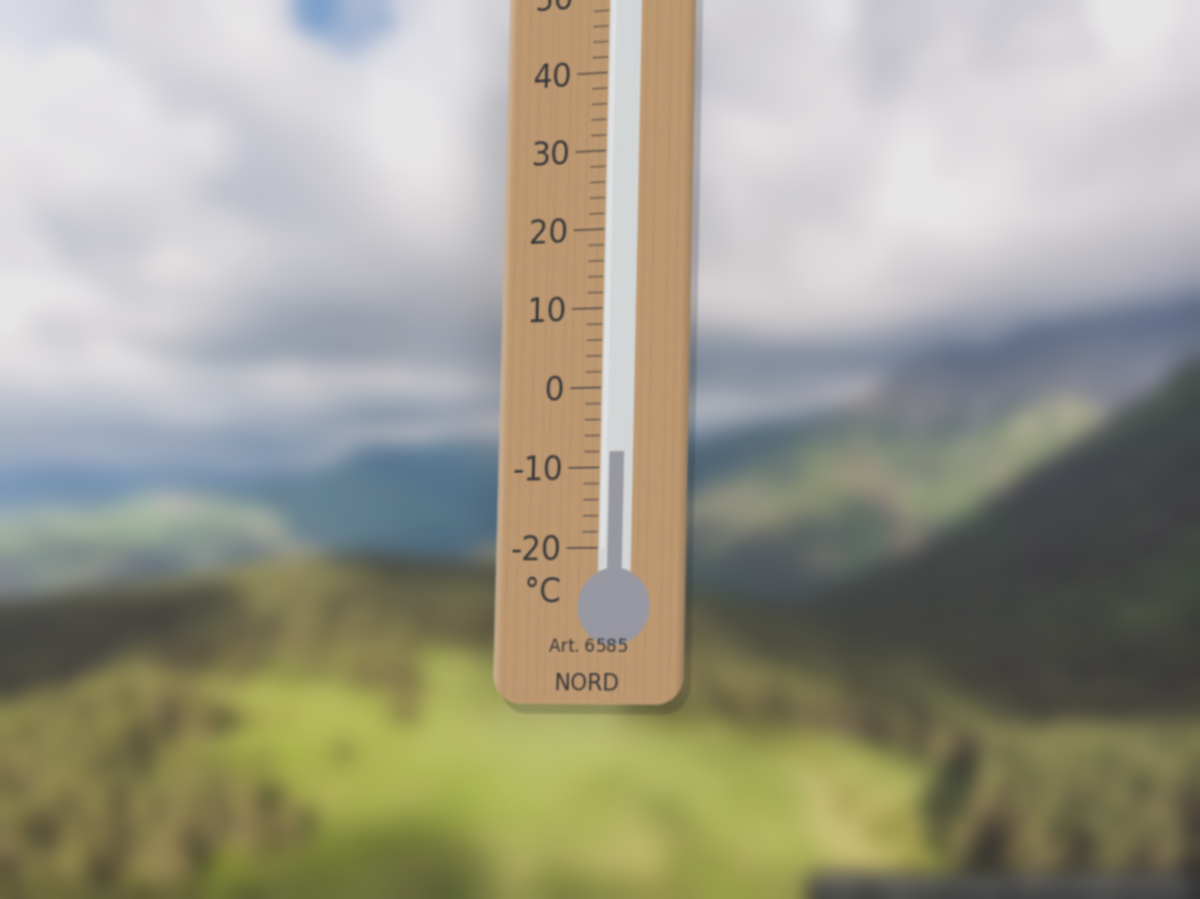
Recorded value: -8
